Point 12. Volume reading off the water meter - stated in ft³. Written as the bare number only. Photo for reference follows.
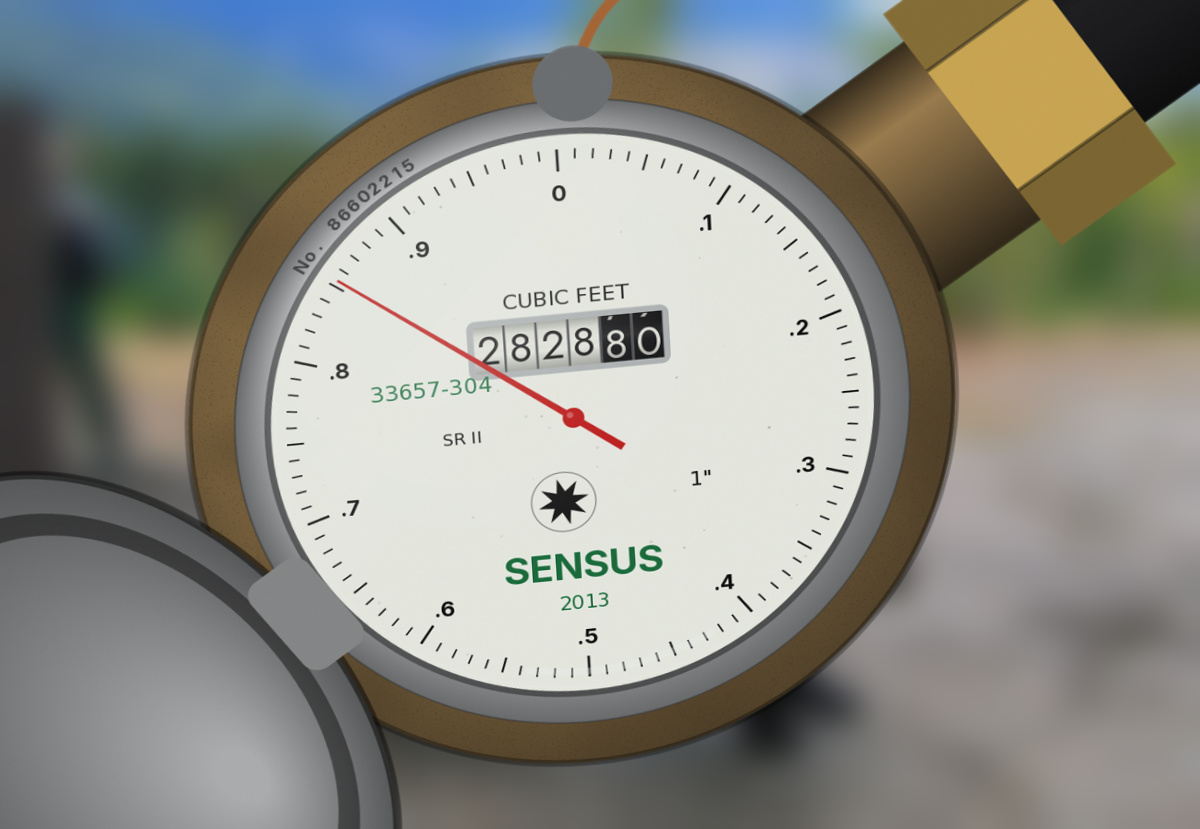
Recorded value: 282879.85
